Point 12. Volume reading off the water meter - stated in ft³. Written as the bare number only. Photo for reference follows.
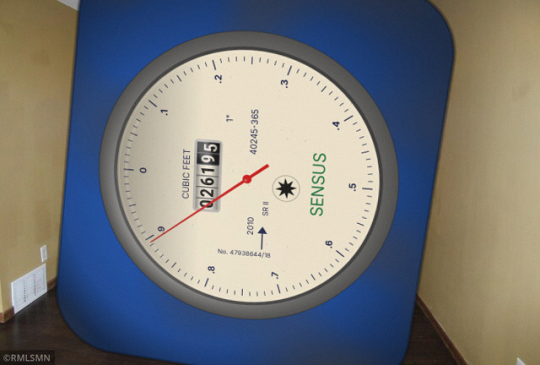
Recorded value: 26194.89
